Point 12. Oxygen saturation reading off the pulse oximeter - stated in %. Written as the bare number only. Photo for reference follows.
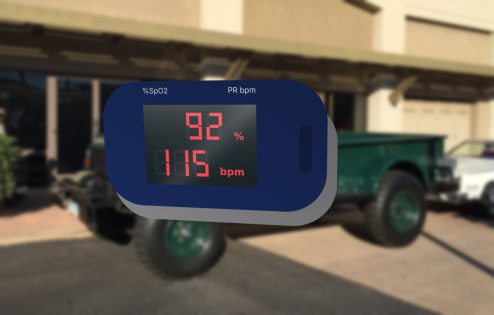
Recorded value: 92
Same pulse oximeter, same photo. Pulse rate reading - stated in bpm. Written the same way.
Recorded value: 115
